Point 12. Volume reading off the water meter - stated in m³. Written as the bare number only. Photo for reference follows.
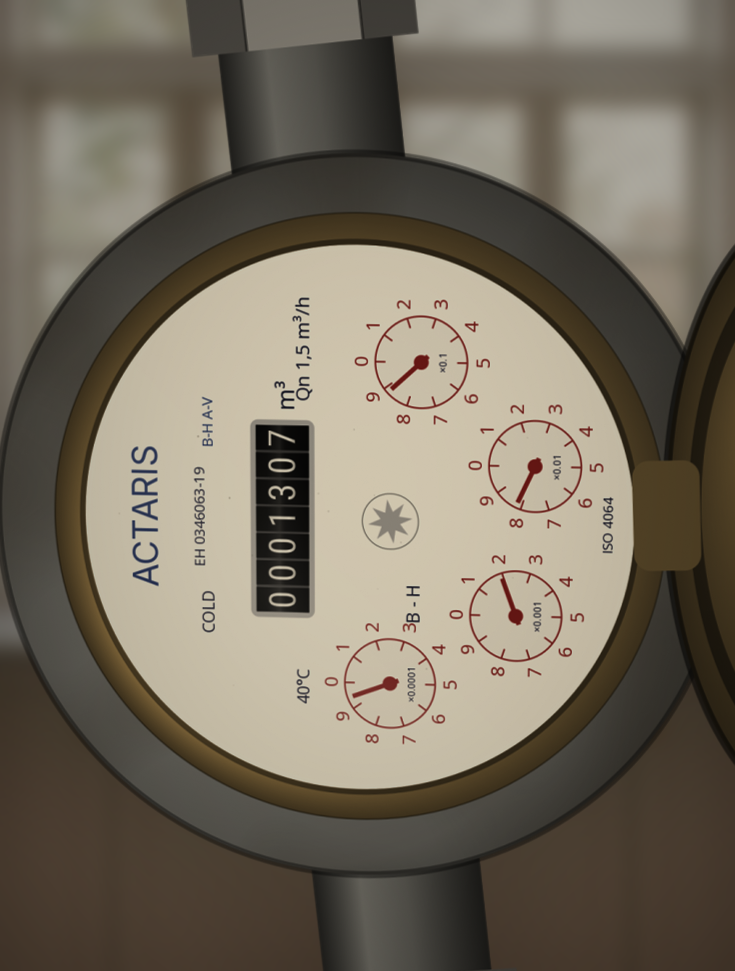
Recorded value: 1307.8819
